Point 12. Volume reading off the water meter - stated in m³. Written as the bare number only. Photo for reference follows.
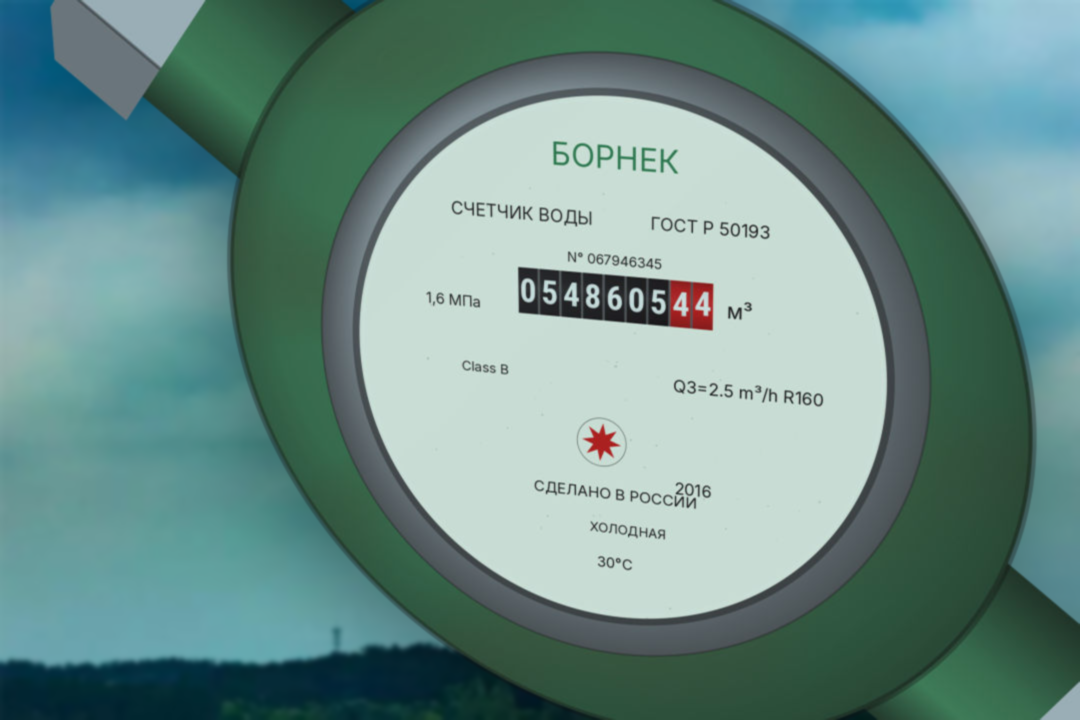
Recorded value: 548605.44
